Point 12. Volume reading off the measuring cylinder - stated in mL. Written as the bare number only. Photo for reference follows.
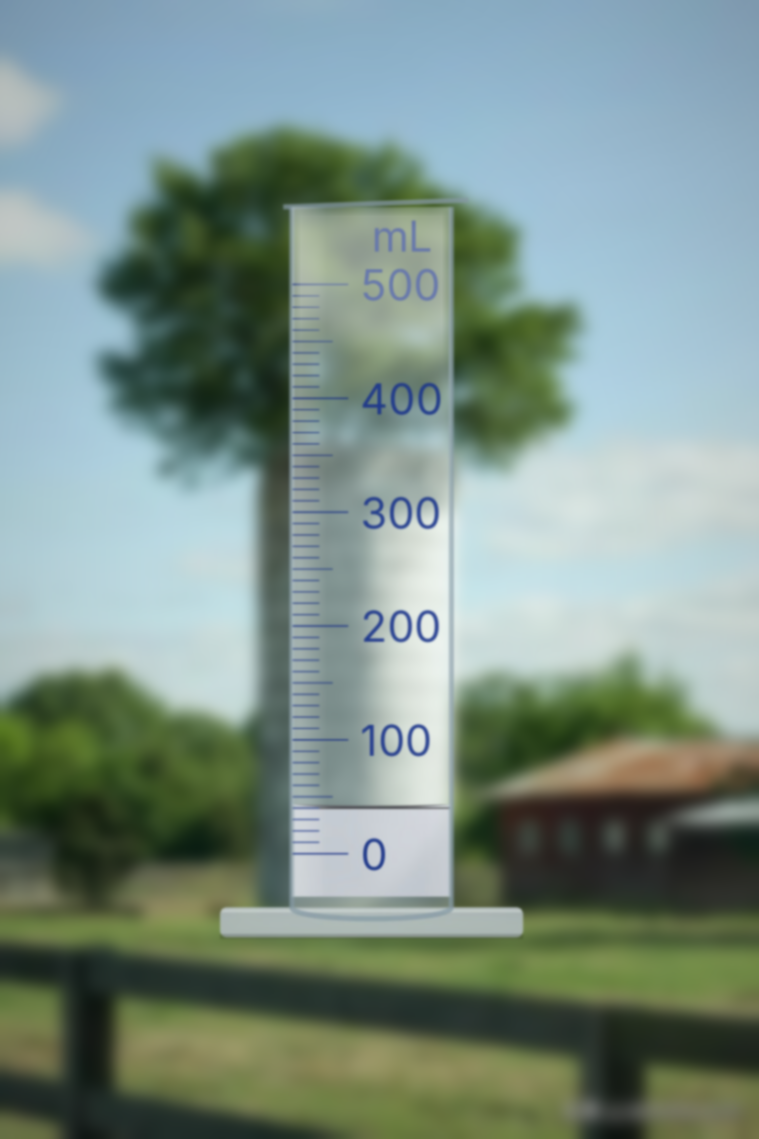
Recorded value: 40
